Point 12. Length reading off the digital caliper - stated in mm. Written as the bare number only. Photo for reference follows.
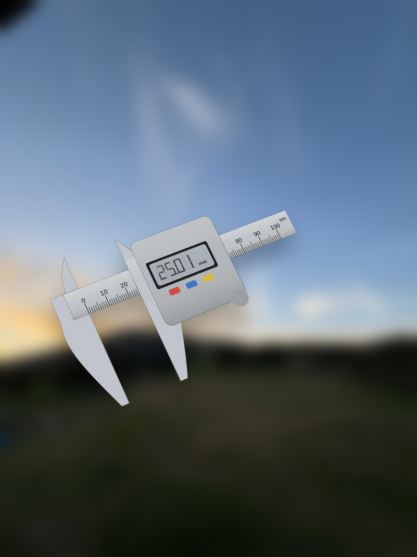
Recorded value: 25.01
